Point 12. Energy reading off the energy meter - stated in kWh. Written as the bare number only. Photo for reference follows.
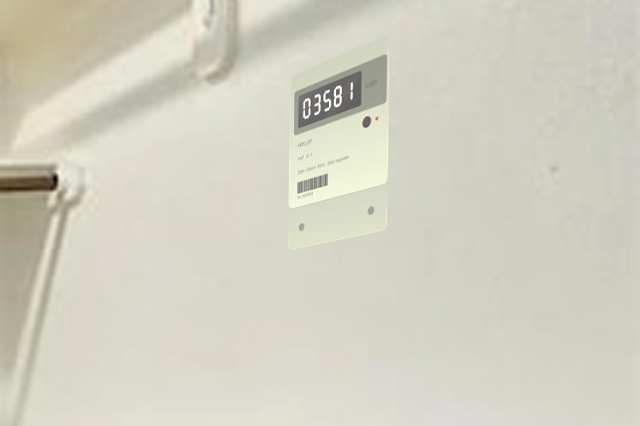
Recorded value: 3581
